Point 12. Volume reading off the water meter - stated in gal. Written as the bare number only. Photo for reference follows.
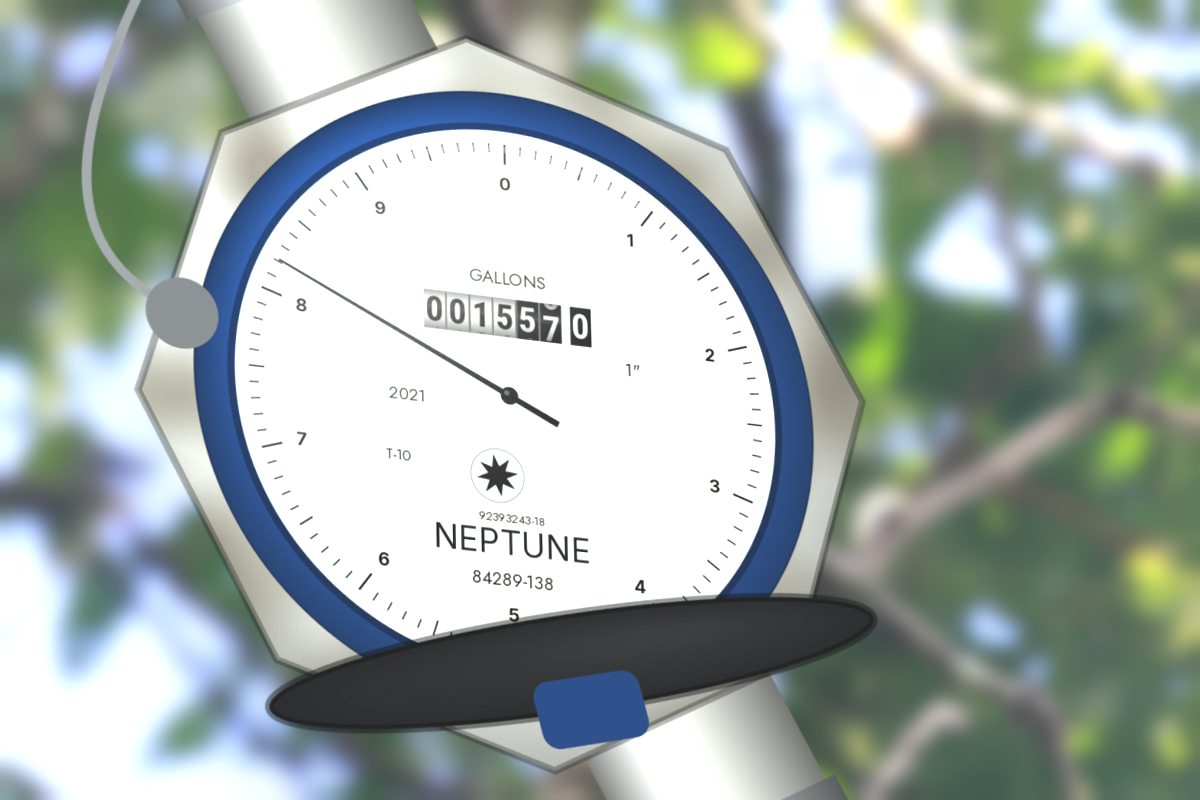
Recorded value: 15568.2
